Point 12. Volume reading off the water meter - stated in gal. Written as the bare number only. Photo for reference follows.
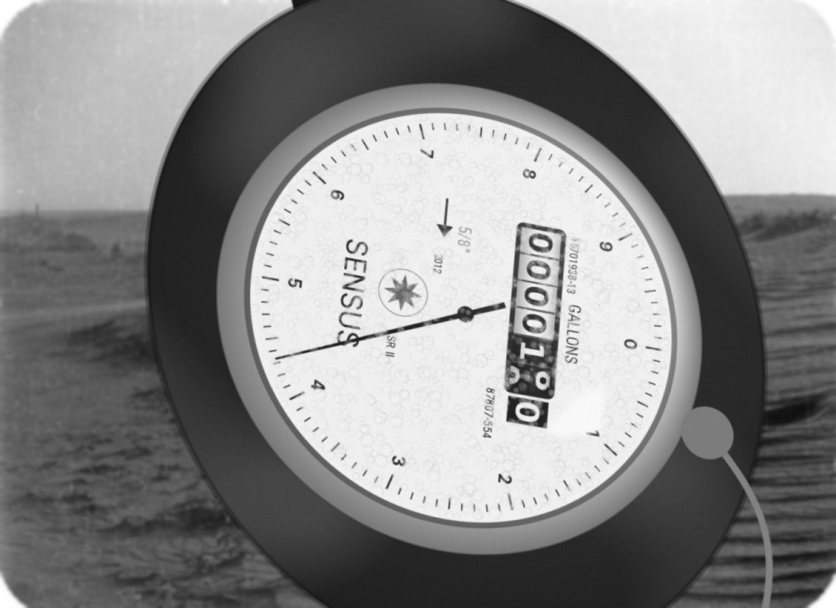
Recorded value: 184.3
